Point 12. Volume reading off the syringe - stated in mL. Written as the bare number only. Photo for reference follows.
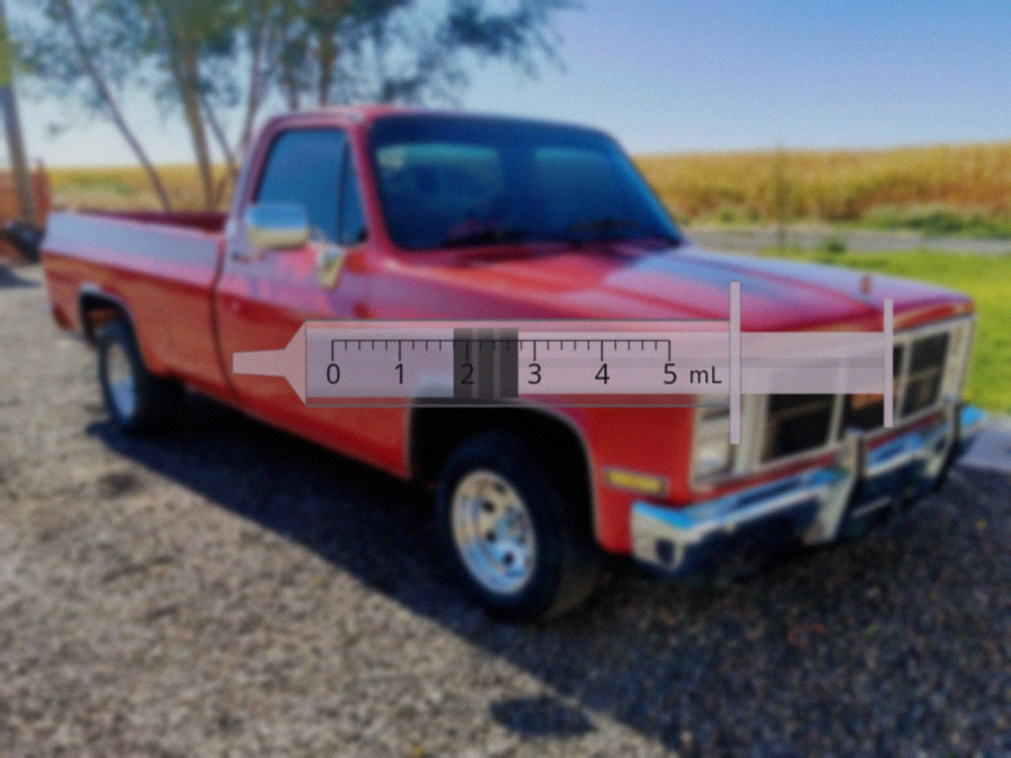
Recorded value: 1.8
